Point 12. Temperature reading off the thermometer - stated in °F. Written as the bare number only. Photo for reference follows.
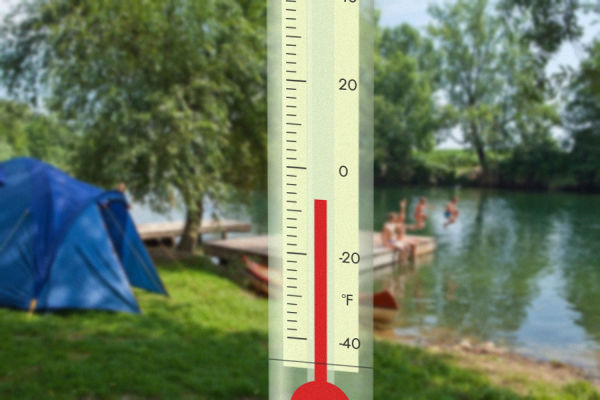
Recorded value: -7
